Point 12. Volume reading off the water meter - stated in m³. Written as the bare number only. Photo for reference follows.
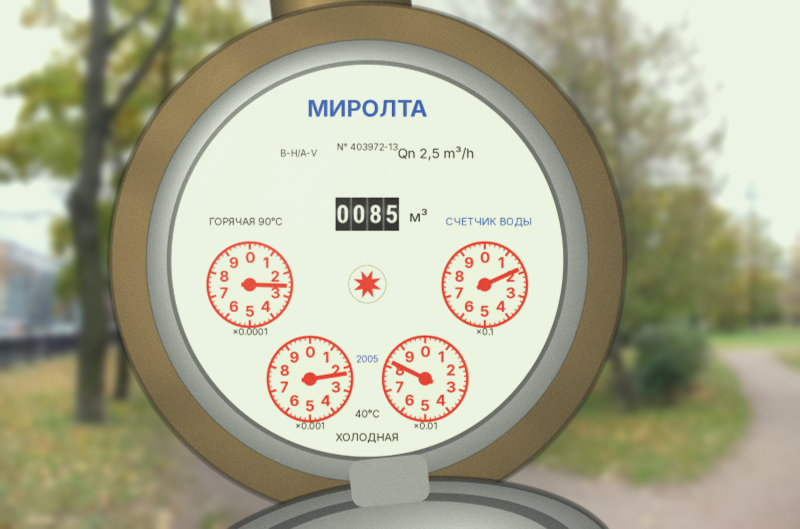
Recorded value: 85.1822
